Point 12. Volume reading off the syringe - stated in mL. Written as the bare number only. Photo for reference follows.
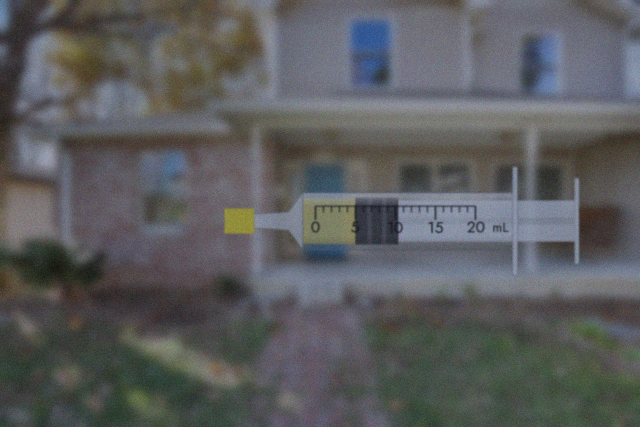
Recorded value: 5
